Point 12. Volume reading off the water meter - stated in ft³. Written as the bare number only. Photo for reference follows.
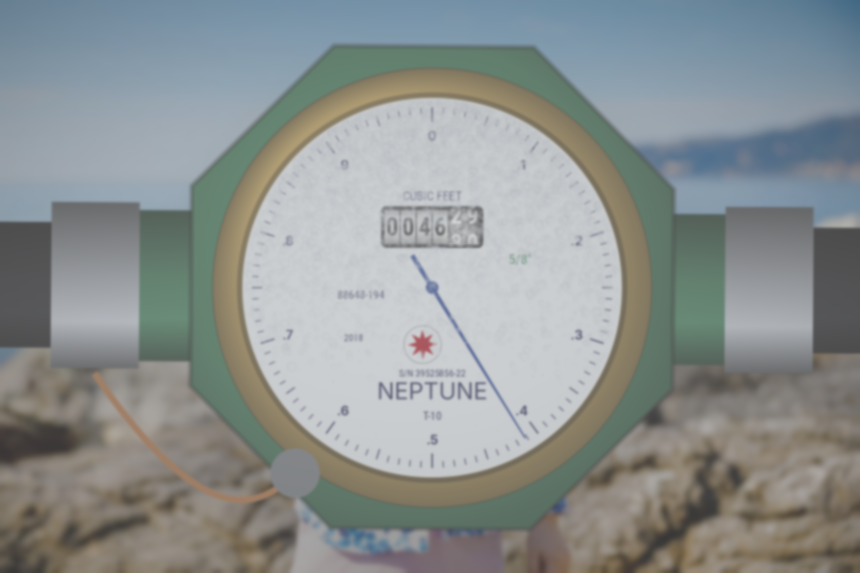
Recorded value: 4629.41
